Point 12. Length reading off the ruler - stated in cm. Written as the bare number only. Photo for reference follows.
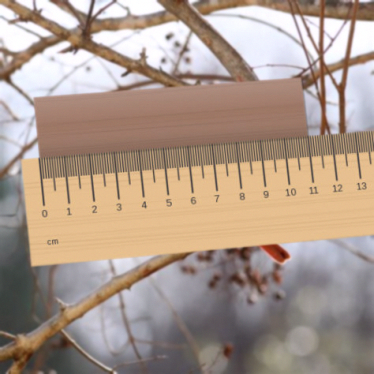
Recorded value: 11
